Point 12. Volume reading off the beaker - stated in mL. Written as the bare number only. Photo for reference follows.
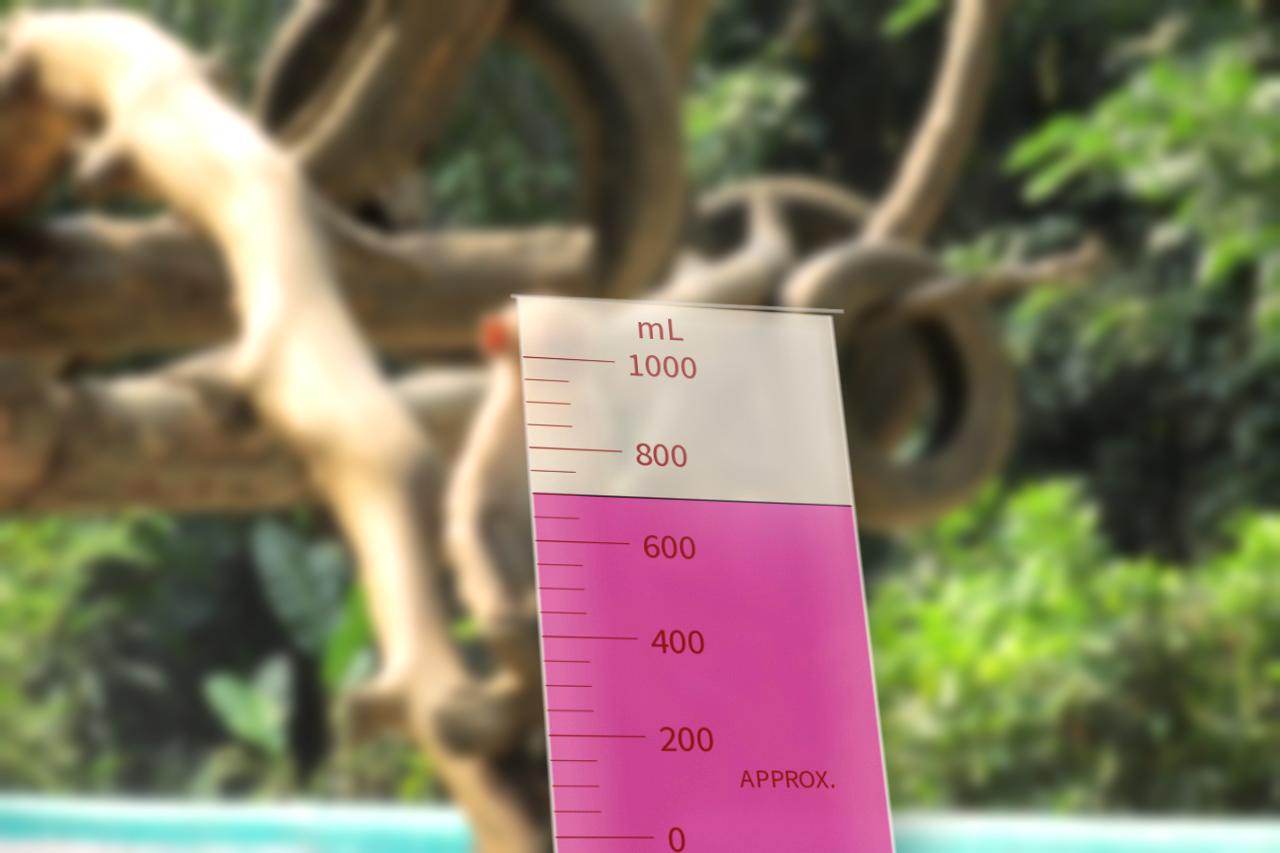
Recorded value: 700
